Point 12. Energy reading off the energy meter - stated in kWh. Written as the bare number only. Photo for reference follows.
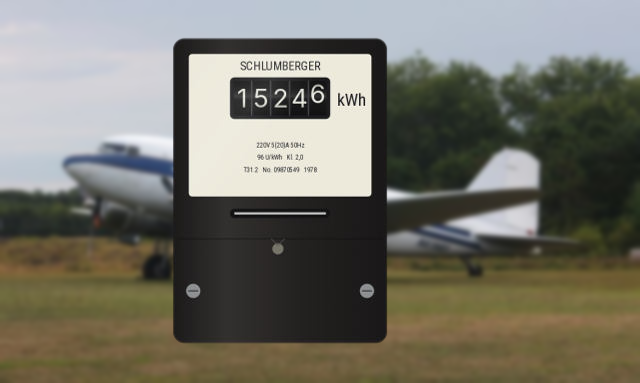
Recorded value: 15246
